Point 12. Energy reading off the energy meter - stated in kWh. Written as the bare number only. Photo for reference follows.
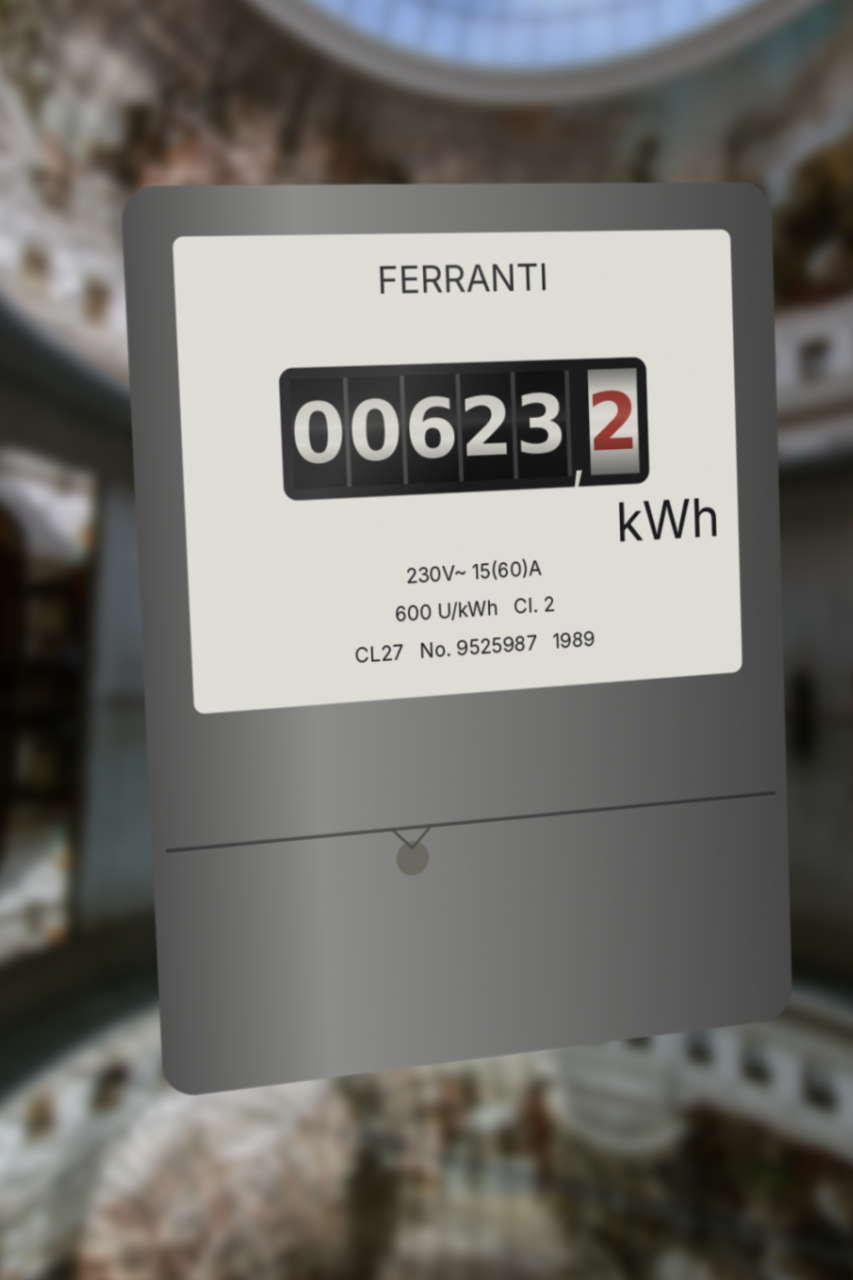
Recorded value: 623.2
